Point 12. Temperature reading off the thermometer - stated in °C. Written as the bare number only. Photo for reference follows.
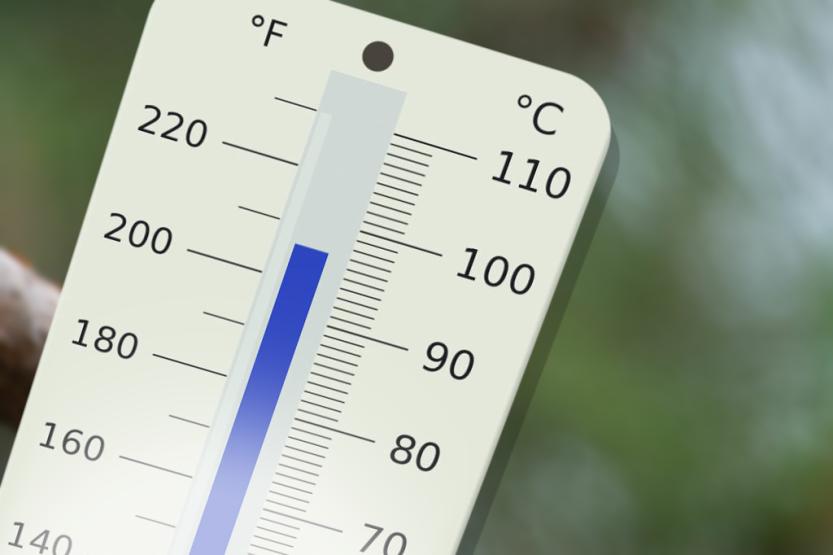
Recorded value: 97
